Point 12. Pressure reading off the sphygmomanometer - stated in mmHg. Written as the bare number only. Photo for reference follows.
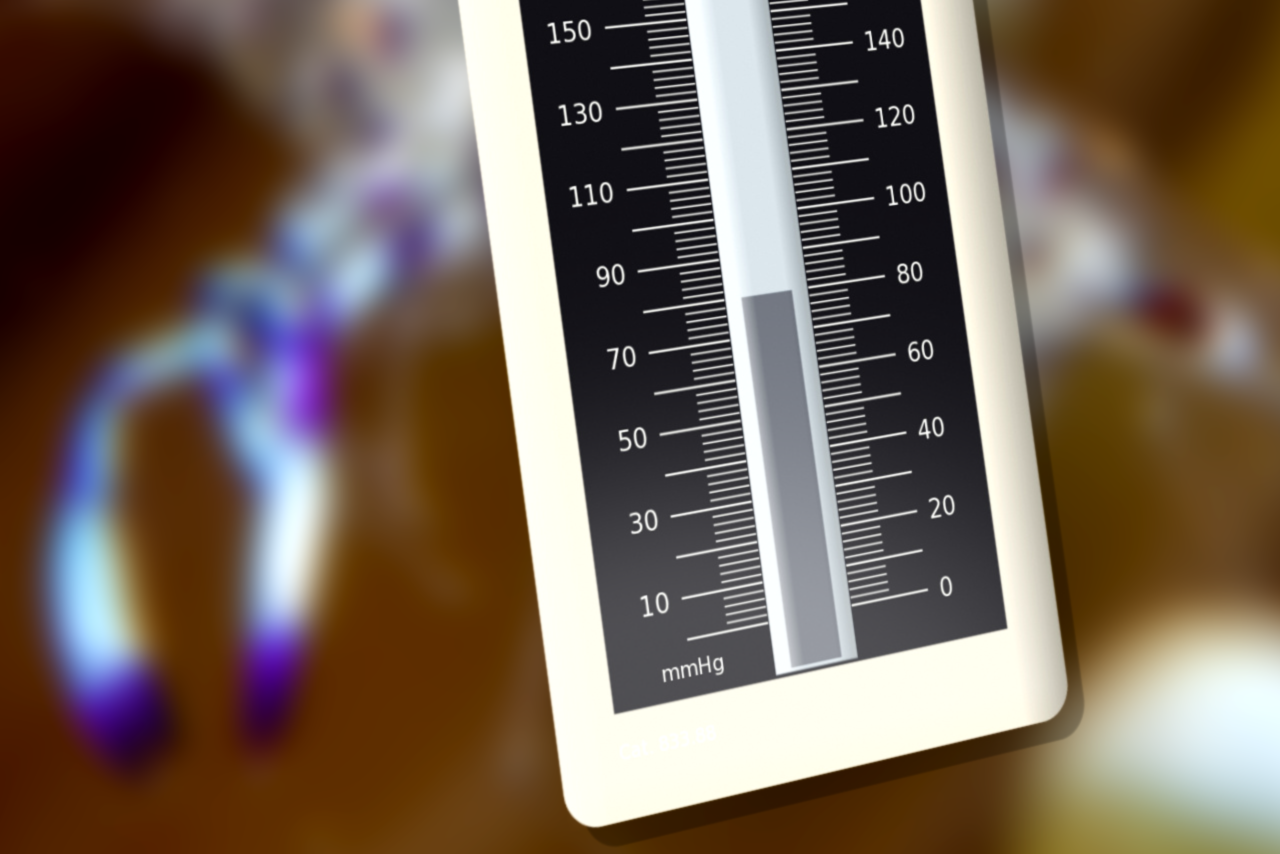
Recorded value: 80
